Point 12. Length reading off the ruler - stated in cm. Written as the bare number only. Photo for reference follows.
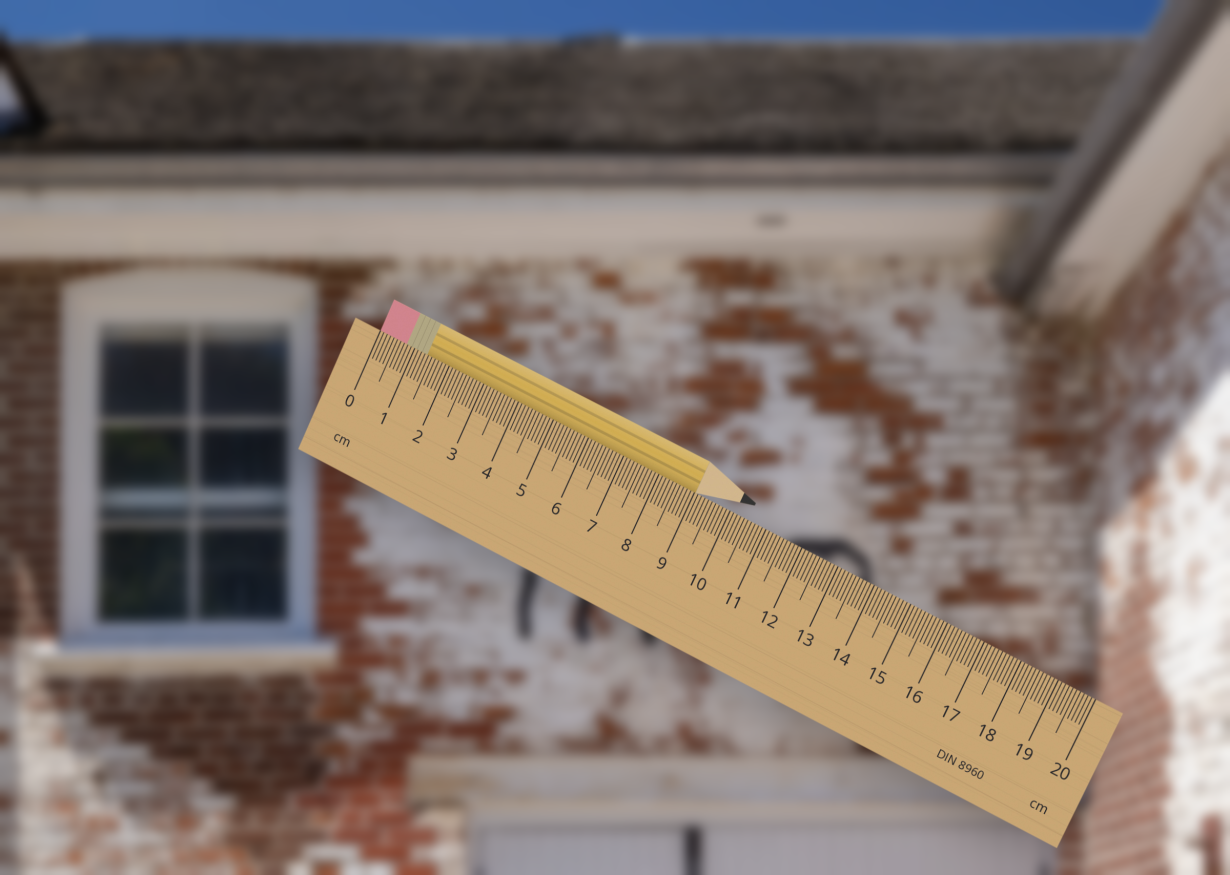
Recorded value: 10.5
